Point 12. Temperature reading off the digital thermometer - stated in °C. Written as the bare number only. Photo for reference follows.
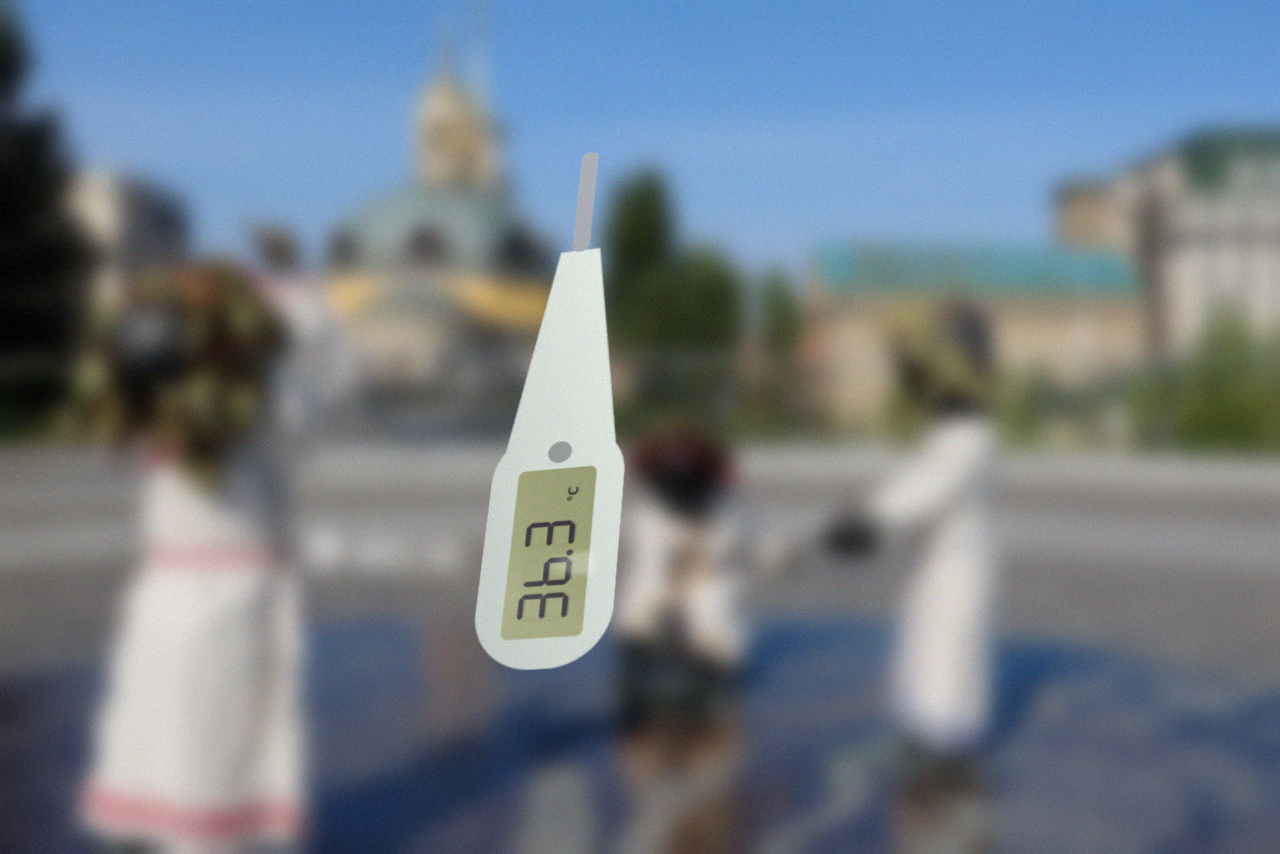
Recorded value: 36.3
